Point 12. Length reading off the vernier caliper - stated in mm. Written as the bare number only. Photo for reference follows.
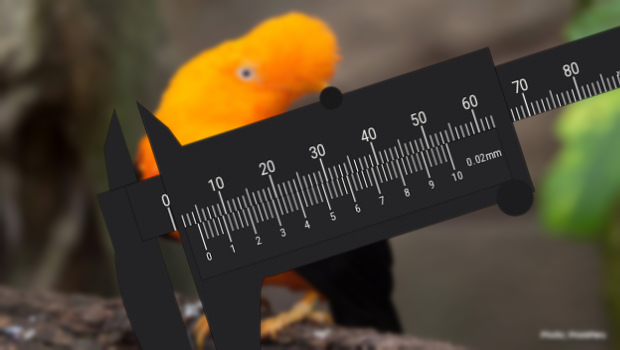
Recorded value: 4.4
